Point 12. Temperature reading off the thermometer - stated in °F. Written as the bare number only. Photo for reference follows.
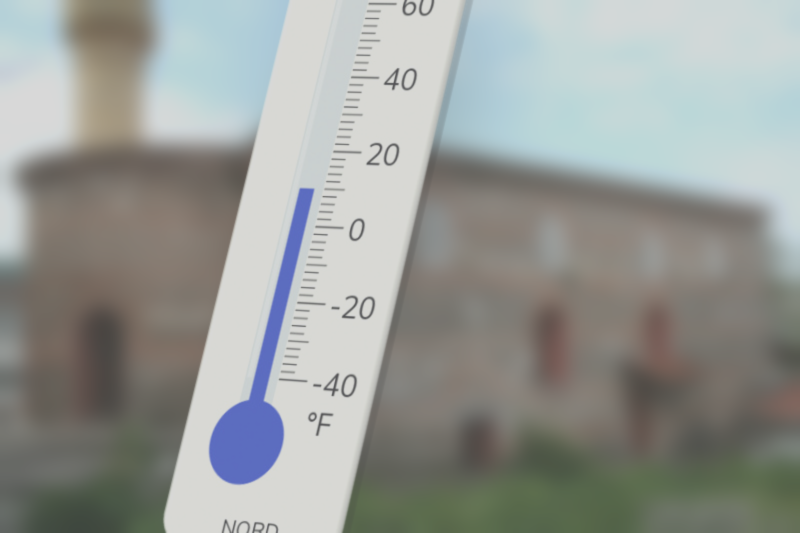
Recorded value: 10
